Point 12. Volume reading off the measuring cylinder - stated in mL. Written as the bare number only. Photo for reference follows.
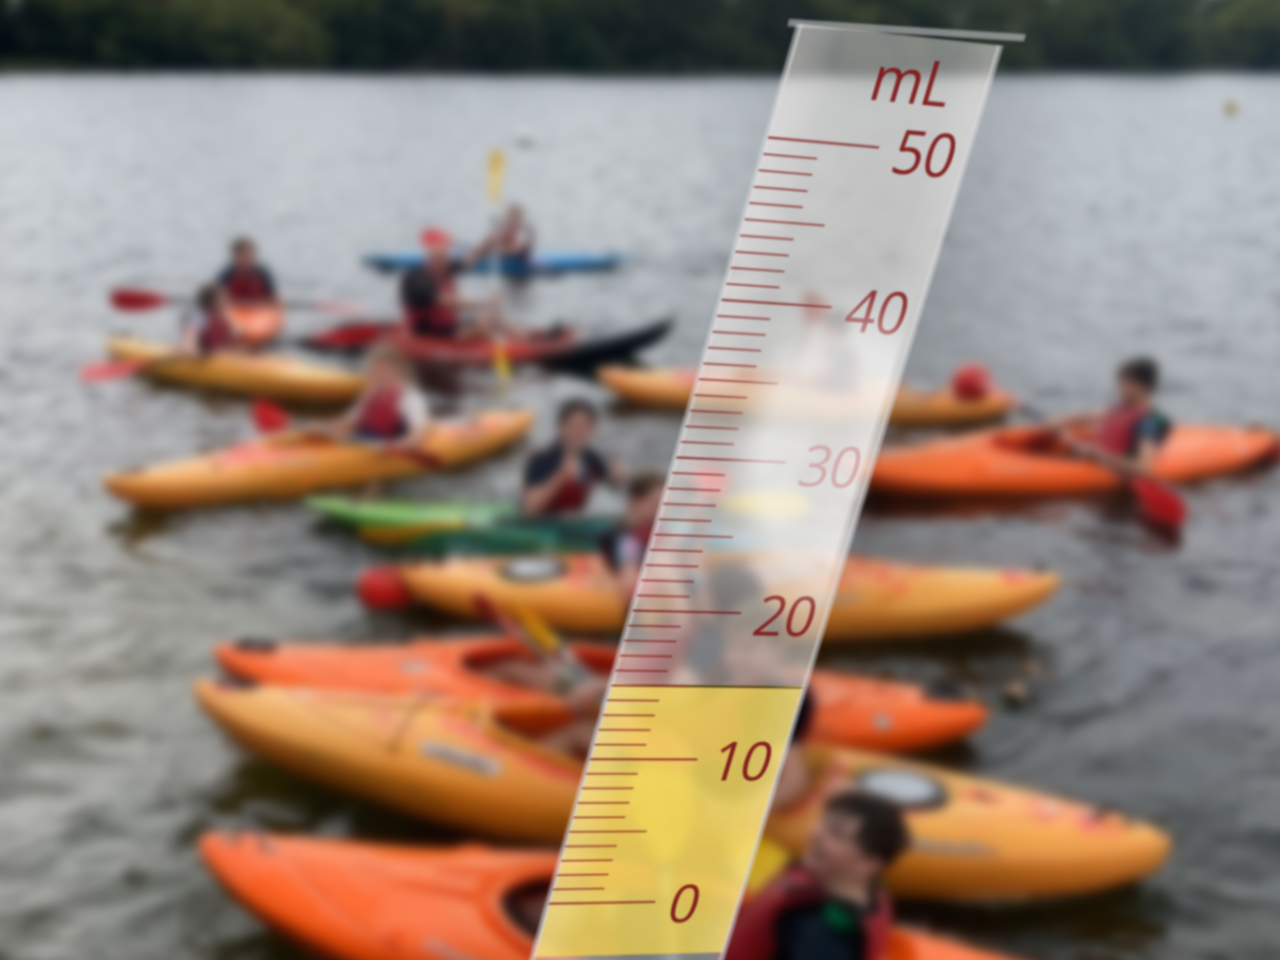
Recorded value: 15
